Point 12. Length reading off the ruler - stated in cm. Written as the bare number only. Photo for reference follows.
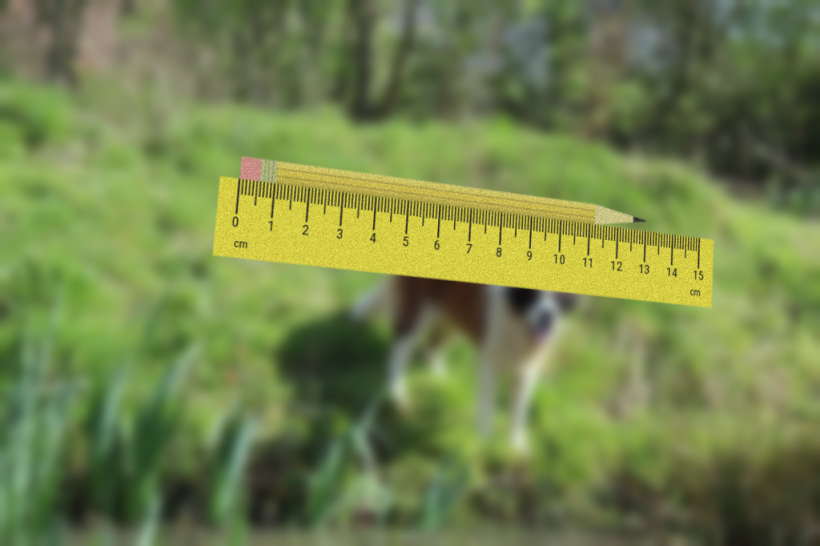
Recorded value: 13
